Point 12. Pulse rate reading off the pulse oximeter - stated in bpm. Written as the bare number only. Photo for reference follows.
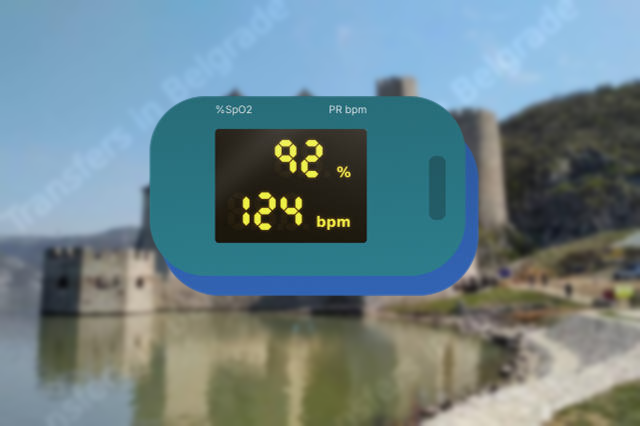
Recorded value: 124
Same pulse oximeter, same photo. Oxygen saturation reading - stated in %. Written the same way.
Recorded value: 92
